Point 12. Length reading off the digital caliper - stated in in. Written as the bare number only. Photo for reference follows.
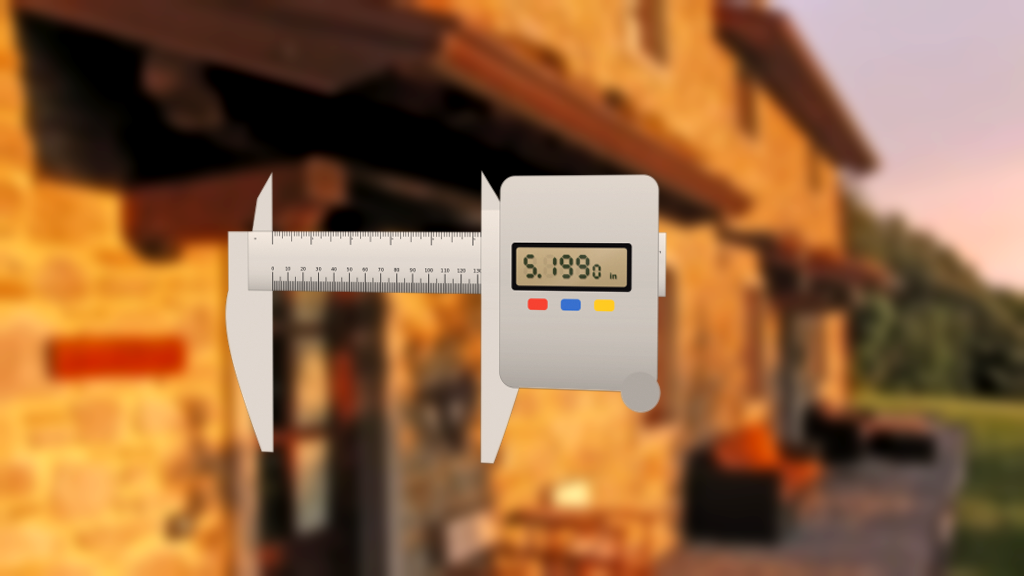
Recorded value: 5.1990
